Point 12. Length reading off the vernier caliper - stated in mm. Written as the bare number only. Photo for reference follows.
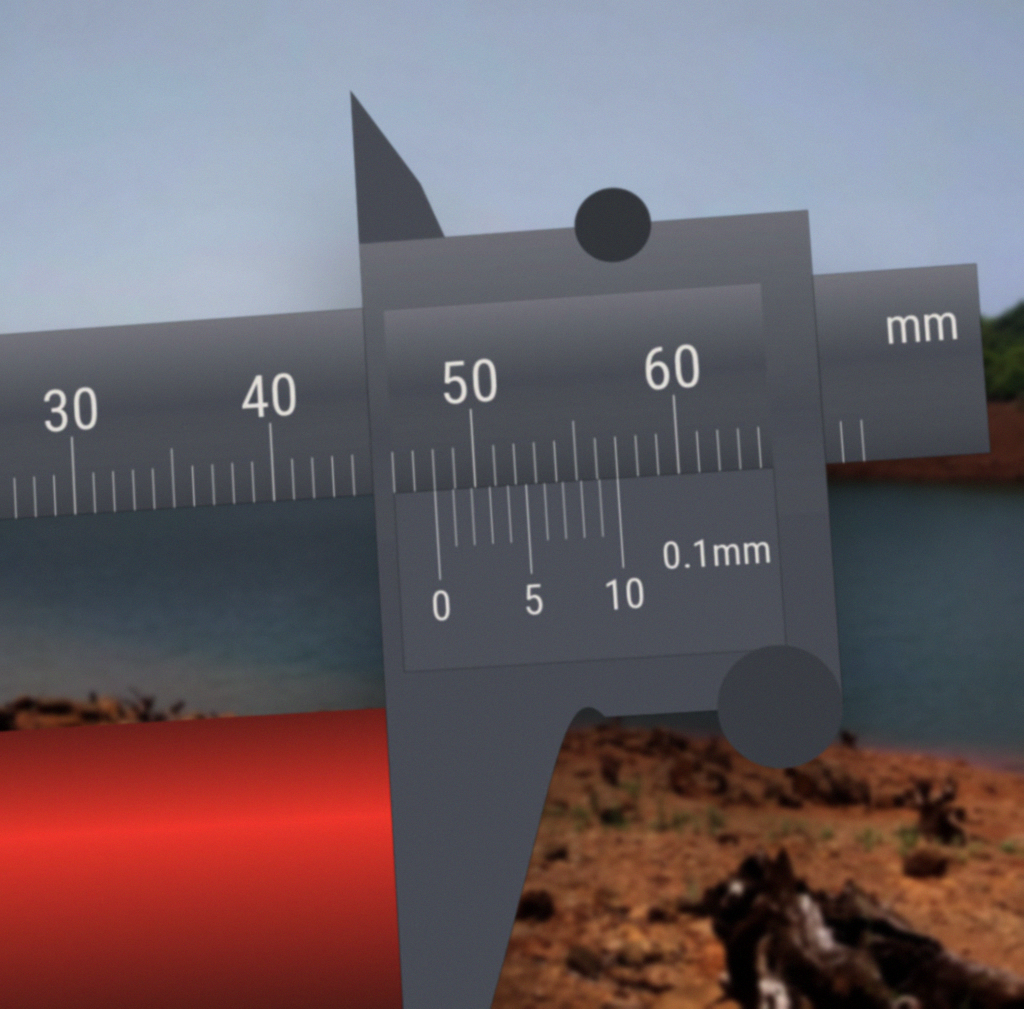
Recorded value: 48.0
